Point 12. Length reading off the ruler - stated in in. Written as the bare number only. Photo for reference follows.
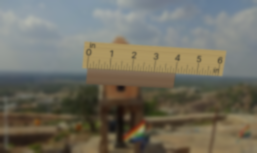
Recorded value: 4
